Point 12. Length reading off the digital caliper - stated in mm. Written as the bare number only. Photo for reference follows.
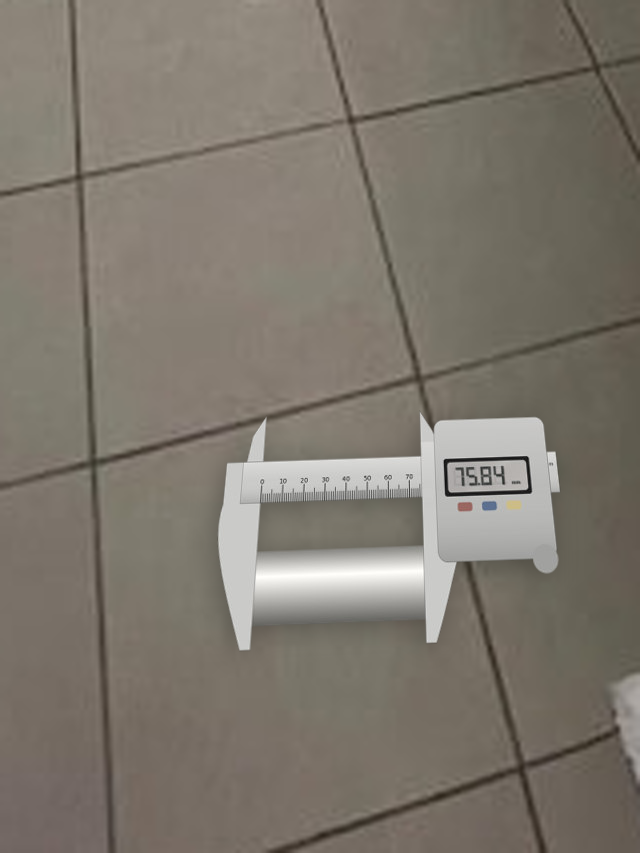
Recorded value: 75.84
